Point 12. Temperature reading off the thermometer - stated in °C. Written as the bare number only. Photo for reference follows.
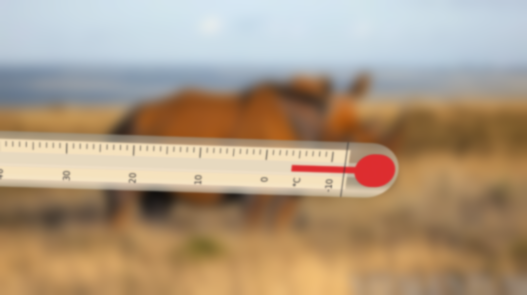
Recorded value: -4
